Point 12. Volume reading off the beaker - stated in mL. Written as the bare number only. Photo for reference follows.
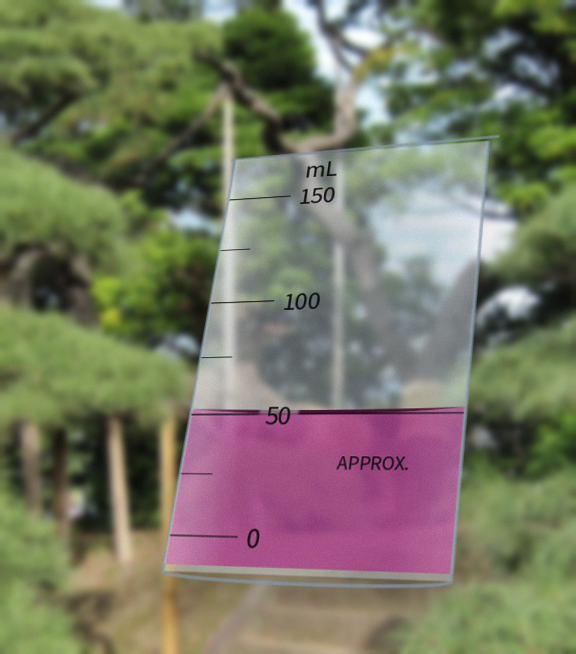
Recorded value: 50
